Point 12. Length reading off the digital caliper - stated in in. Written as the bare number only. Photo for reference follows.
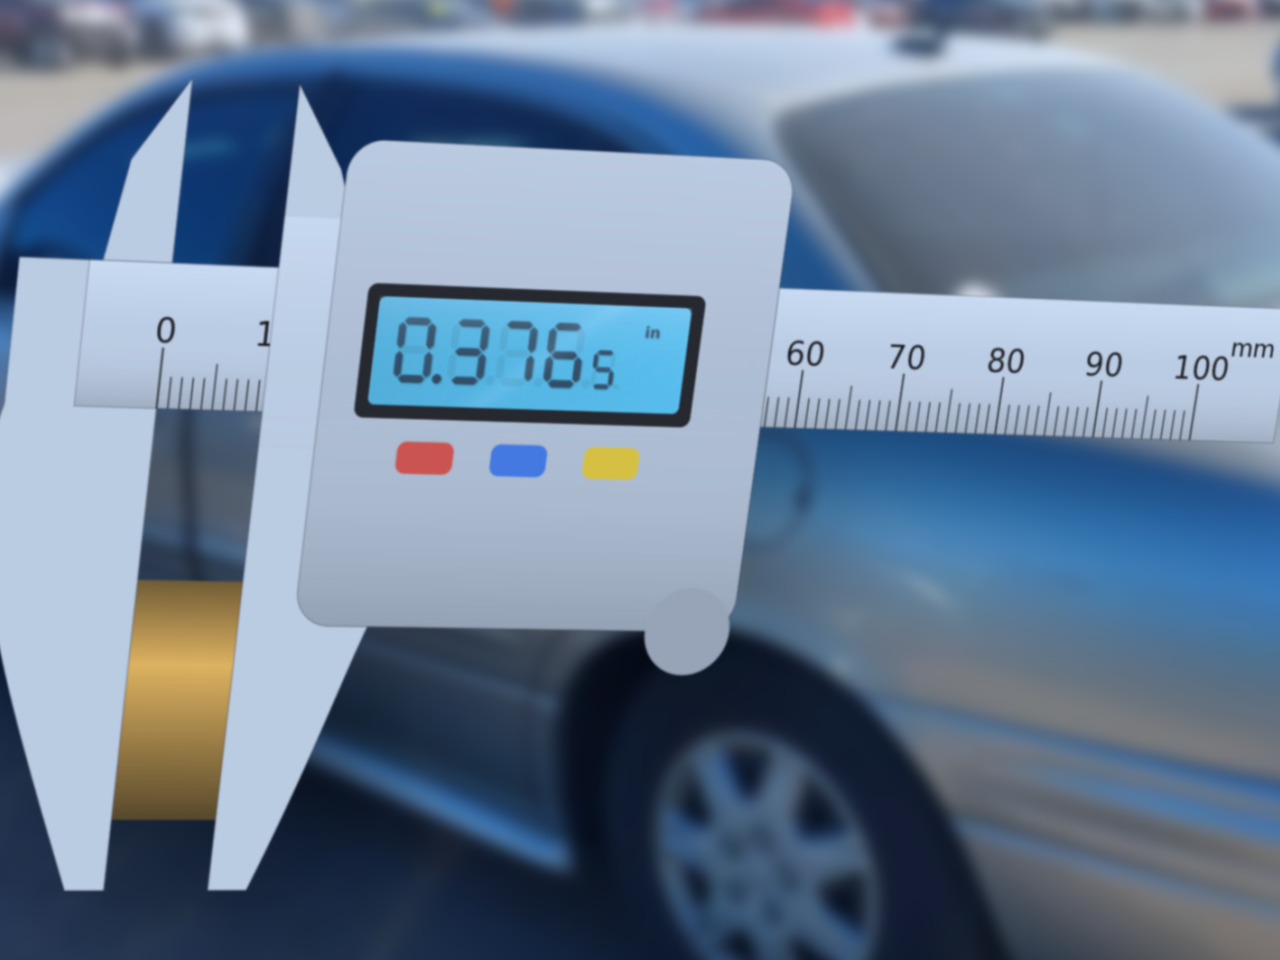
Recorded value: 0.3765
